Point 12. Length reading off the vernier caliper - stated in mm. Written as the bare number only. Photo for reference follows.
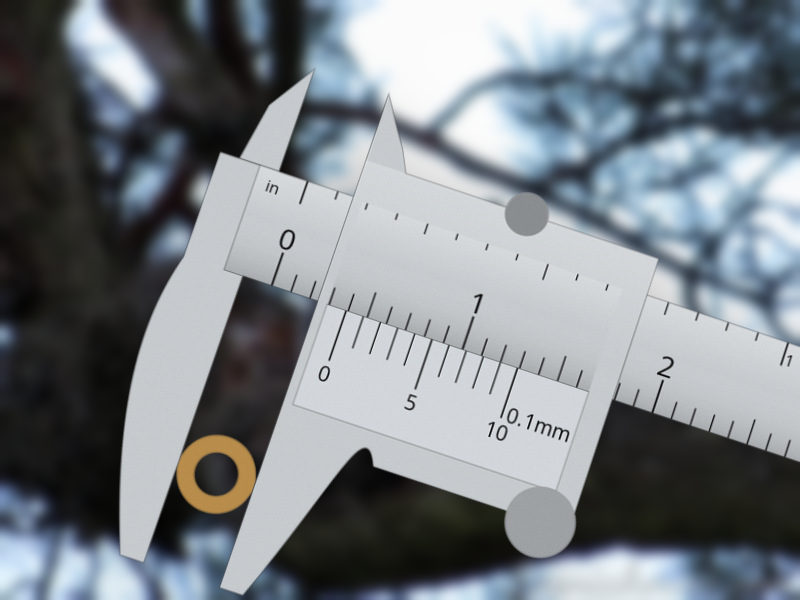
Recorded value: 3.9
